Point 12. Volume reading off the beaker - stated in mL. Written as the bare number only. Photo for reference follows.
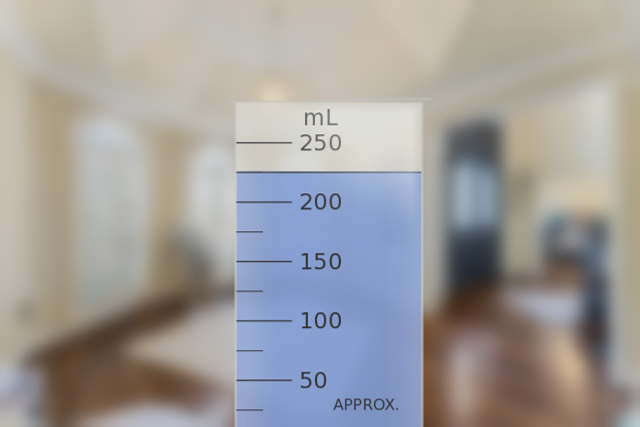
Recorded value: 225
